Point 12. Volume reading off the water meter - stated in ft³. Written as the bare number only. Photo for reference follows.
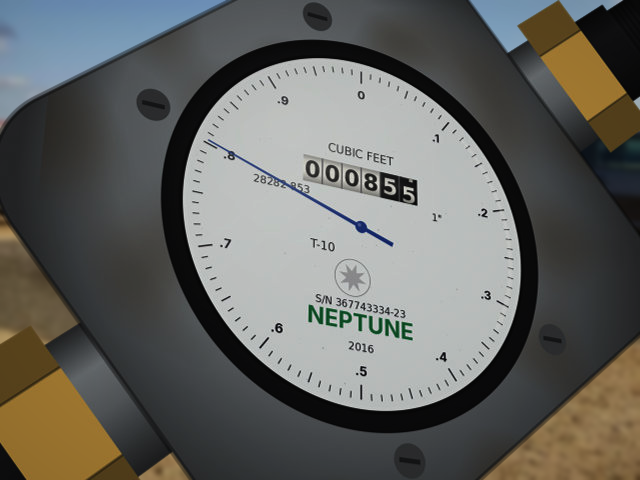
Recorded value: 854.80
